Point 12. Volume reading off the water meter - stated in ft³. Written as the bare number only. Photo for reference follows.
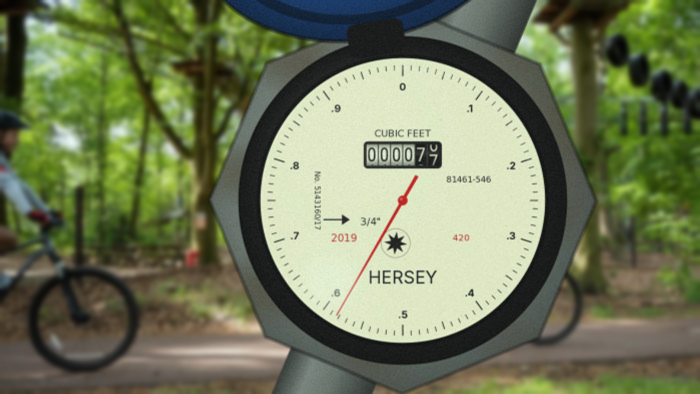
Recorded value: 76.58
